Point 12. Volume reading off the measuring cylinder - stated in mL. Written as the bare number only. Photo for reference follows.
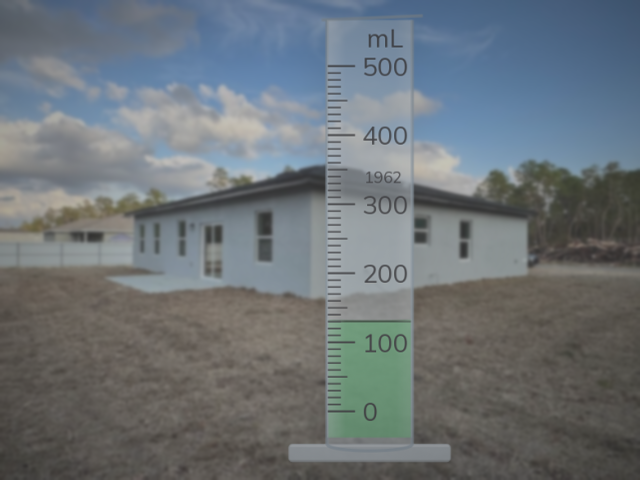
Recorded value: 130
